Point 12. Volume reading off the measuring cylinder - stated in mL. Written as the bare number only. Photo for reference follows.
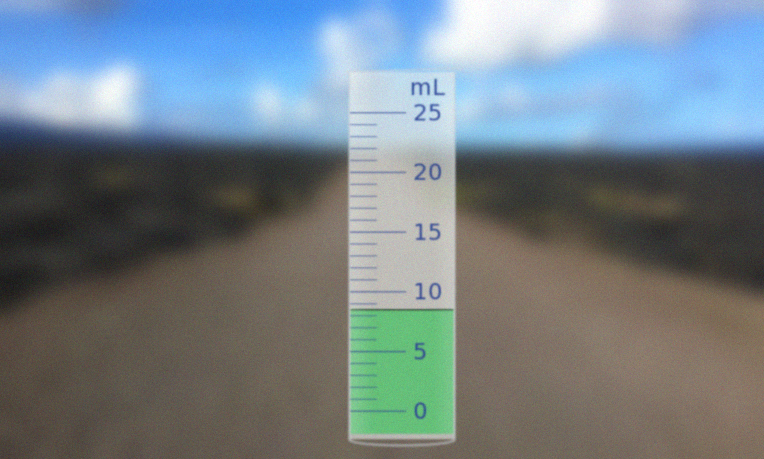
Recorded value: 8.5
